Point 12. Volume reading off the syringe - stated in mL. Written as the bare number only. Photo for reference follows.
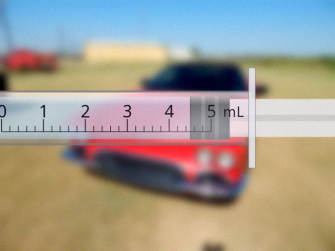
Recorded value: 4.5
